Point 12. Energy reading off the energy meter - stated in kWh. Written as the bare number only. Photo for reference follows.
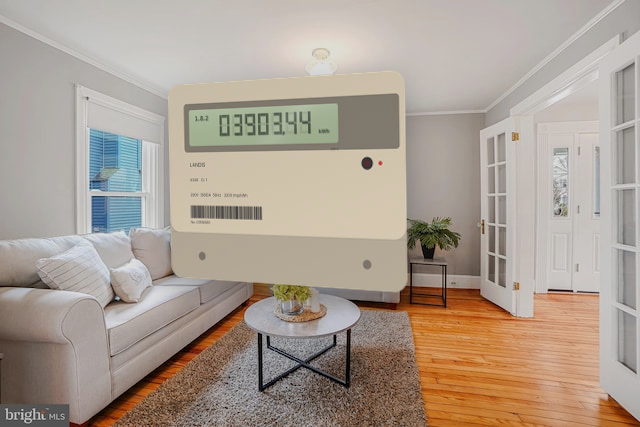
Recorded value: 3903.44
